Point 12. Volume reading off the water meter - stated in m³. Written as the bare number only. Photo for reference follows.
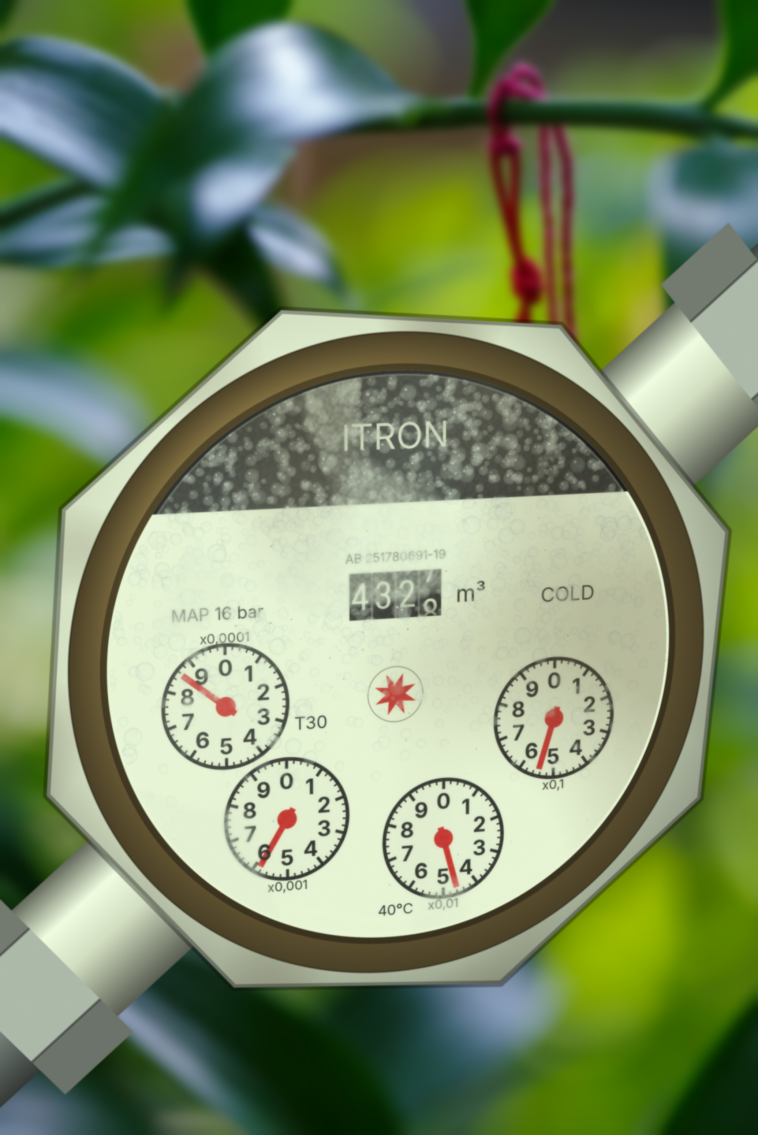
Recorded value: 4327.5458
